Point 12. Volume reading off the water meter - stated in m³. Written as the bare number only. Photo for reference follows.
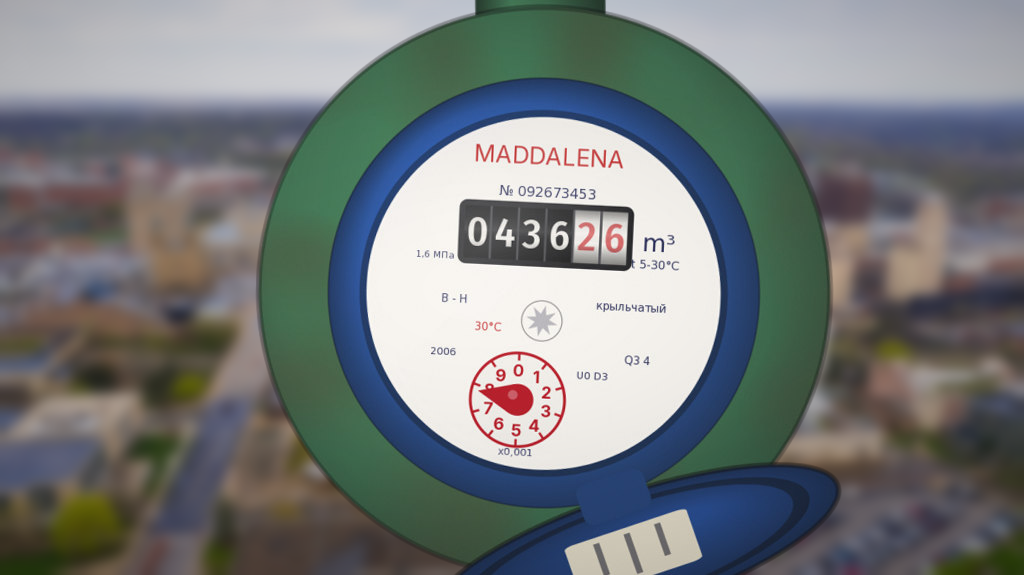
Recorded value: 436.267
